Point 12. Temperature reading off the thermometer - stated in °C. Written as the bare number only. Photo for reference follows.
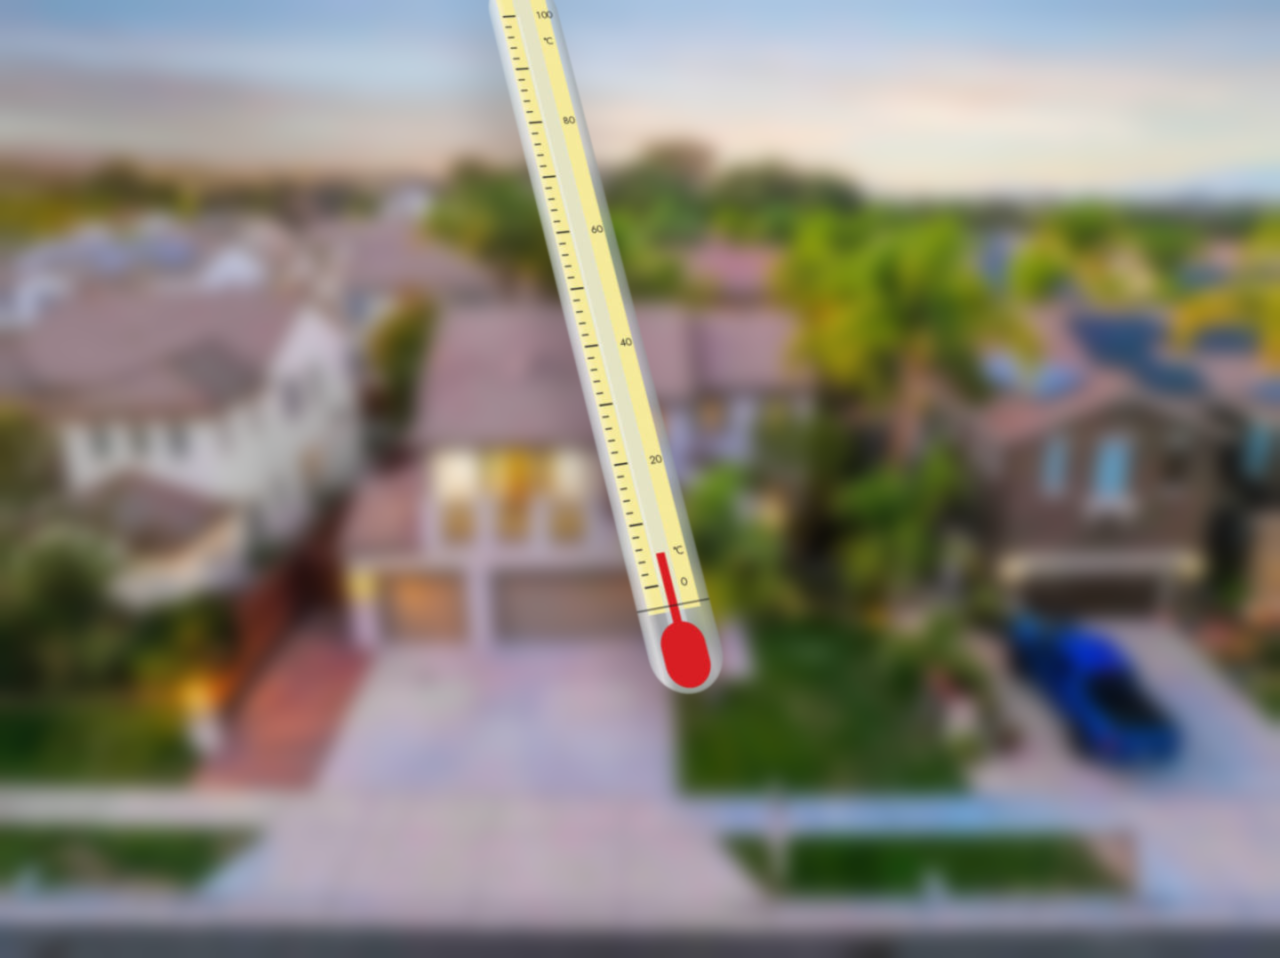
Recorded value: 5
